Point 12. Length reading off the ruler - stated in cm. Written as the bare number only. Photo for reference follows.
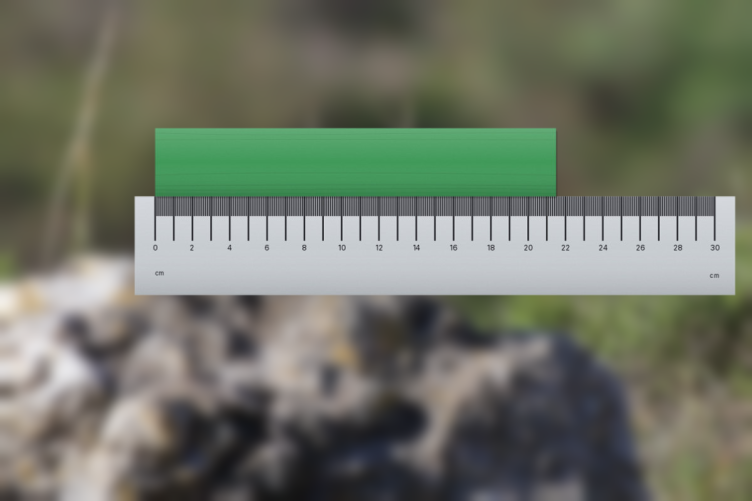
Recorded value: 21.5
